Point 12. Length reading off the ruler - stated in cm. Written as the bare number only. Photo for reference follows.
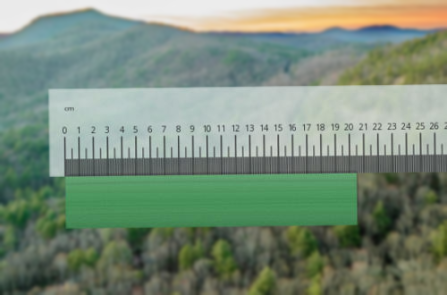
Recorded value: 20.5
